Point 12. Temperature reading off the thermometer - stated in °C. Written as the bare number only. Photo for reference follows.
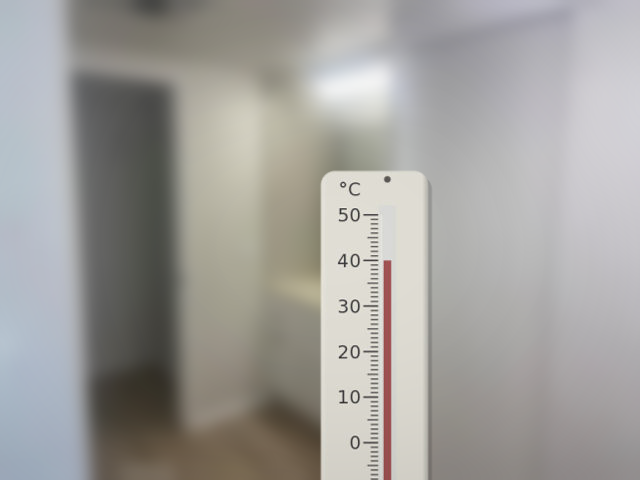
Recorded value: 40
